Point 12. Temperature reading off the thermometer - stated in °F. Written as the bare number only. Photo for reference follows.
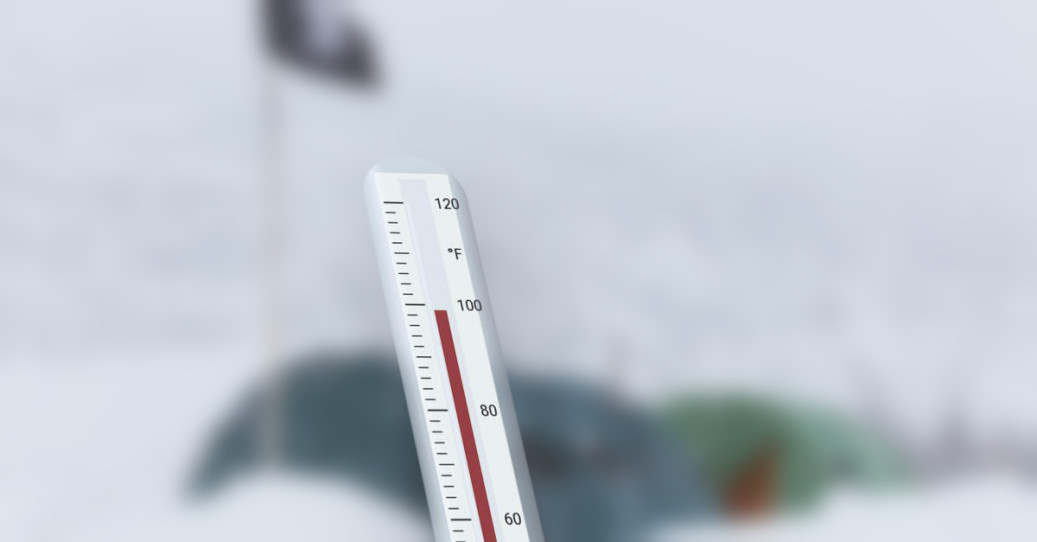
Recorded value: 99
